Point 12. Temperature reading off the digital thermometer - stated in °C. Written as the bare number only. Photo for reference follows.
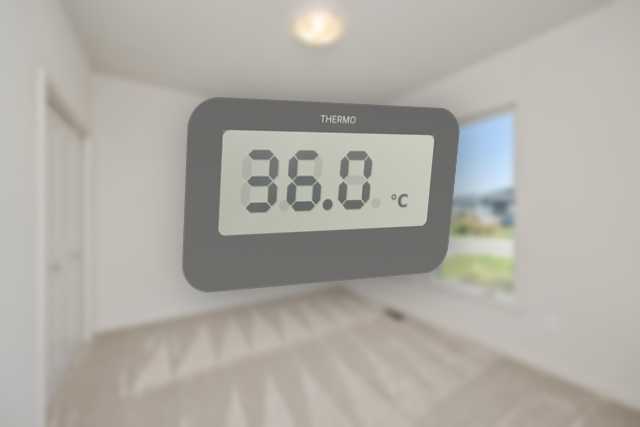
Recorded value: 36.0
